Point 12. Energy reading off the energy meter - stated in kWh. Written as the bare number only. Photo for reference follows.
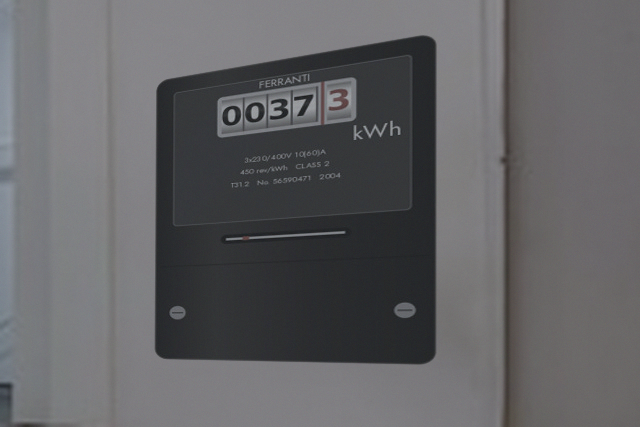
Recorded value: 37.3
